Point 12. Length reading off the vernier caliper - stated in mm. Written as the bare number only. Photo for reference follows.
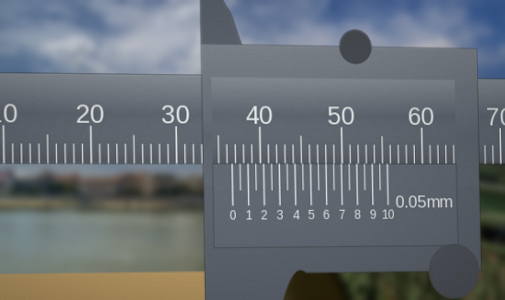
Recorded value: 36.6
